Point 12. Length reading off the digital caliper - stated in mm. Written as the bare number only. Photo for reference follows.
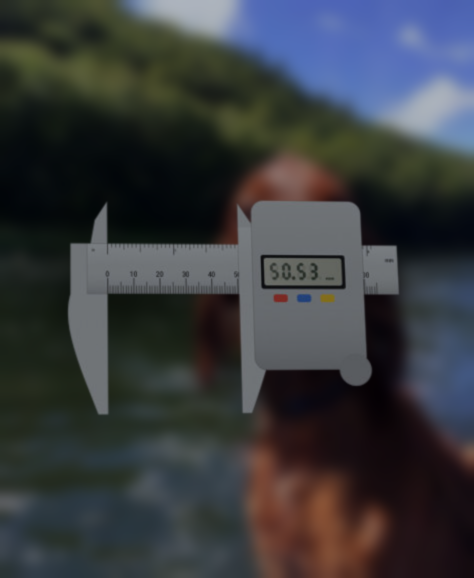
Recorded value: 50.53
